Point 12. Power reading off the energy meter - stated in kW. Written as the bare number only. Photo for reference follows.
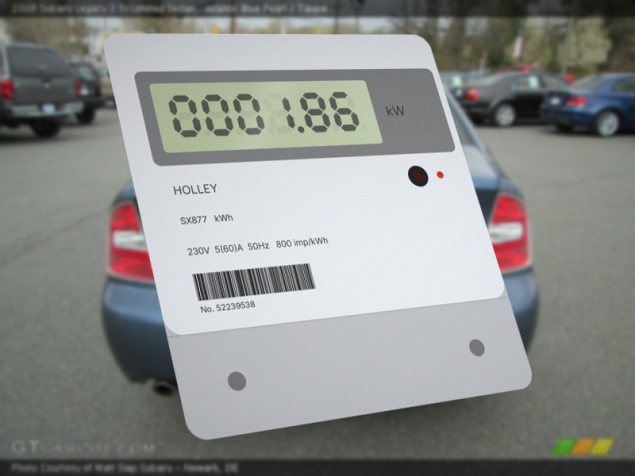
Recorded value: 1.86
